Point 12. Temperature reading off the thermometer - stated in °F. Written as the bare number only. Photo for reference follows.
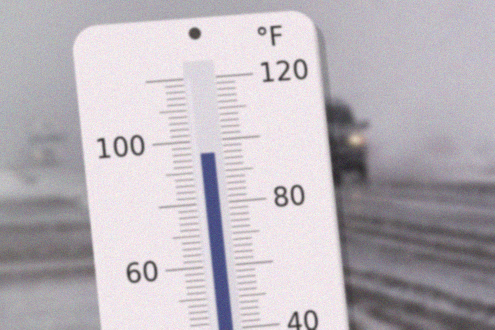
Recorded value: 96
